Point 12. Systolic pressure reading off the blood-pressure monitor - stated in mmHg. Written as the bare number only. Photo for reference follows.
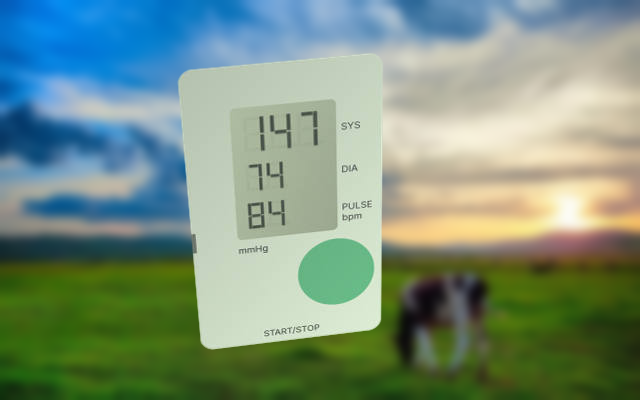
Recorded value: 147
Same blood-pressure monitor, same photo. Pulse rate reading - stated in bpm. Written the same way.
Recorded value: 84
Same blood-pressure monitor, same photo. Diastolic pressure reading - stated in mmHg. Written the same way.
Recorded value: 74
